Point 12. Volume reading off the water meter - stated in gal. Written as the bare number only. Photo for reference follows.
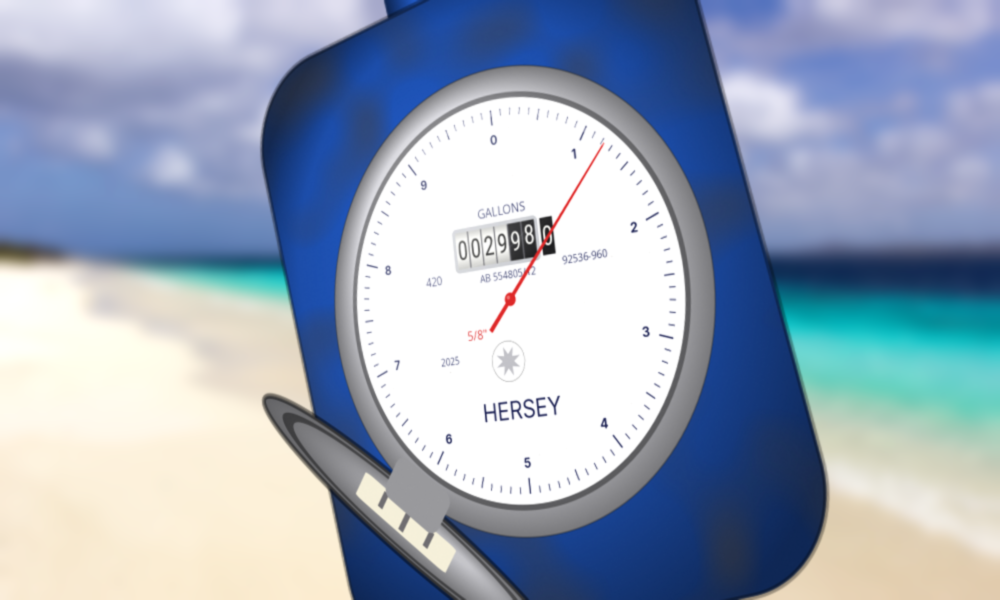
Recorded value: 29981.2
